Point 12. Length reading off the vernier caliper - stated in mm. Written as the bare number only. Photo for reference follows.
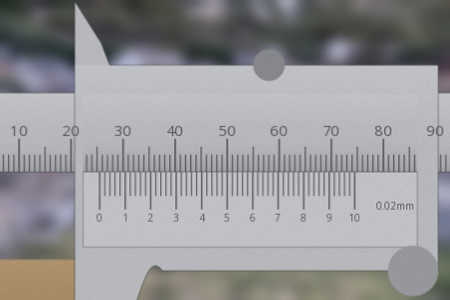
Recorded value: 25.5
